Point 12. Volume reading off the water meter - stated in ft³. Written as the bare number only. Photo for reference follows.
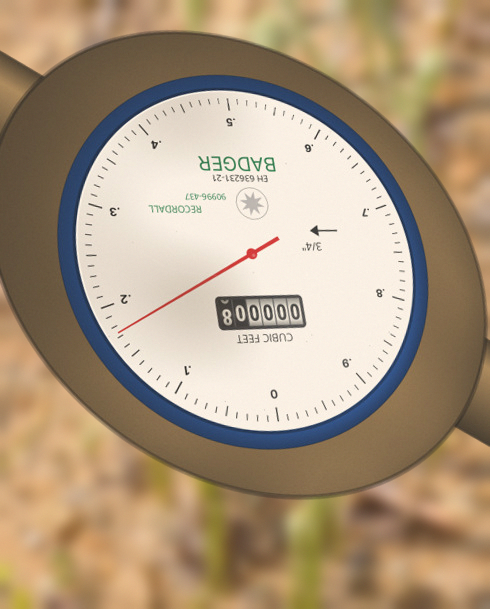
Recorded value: 8.17
